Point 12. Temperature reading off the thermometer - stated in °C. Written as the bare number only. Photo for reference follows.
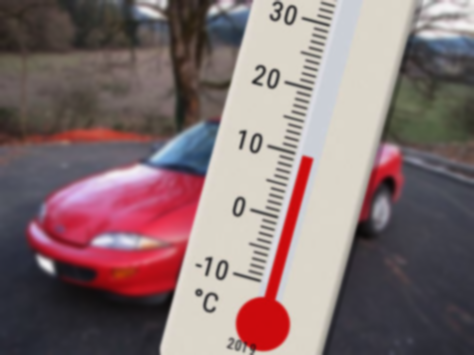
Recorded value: 10
